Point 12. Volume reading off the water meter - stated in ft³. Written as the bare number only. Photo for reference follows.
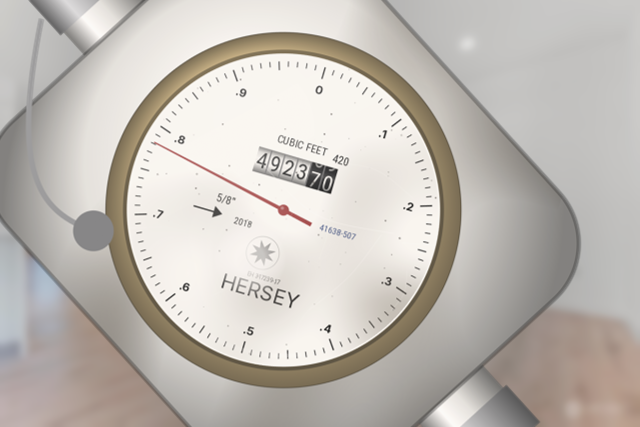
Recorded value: 492369.78
